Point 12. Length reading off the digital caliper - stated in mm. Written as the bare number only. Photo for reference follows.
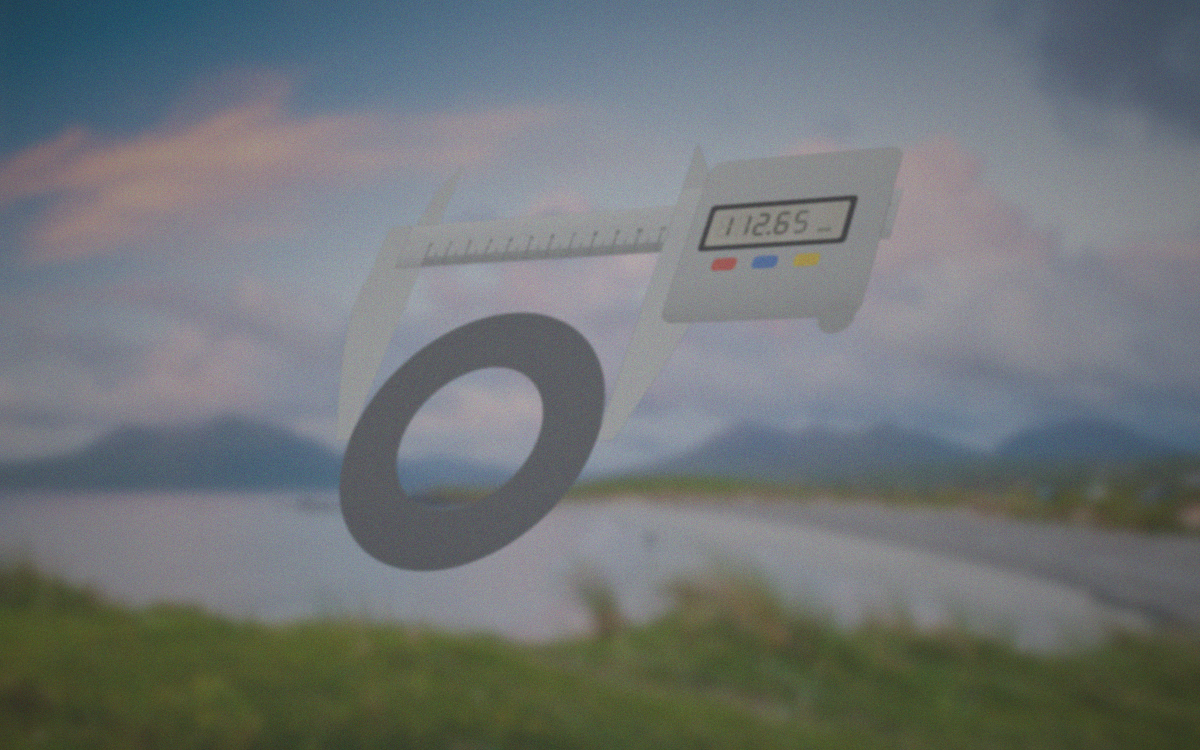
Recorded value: 112.65
